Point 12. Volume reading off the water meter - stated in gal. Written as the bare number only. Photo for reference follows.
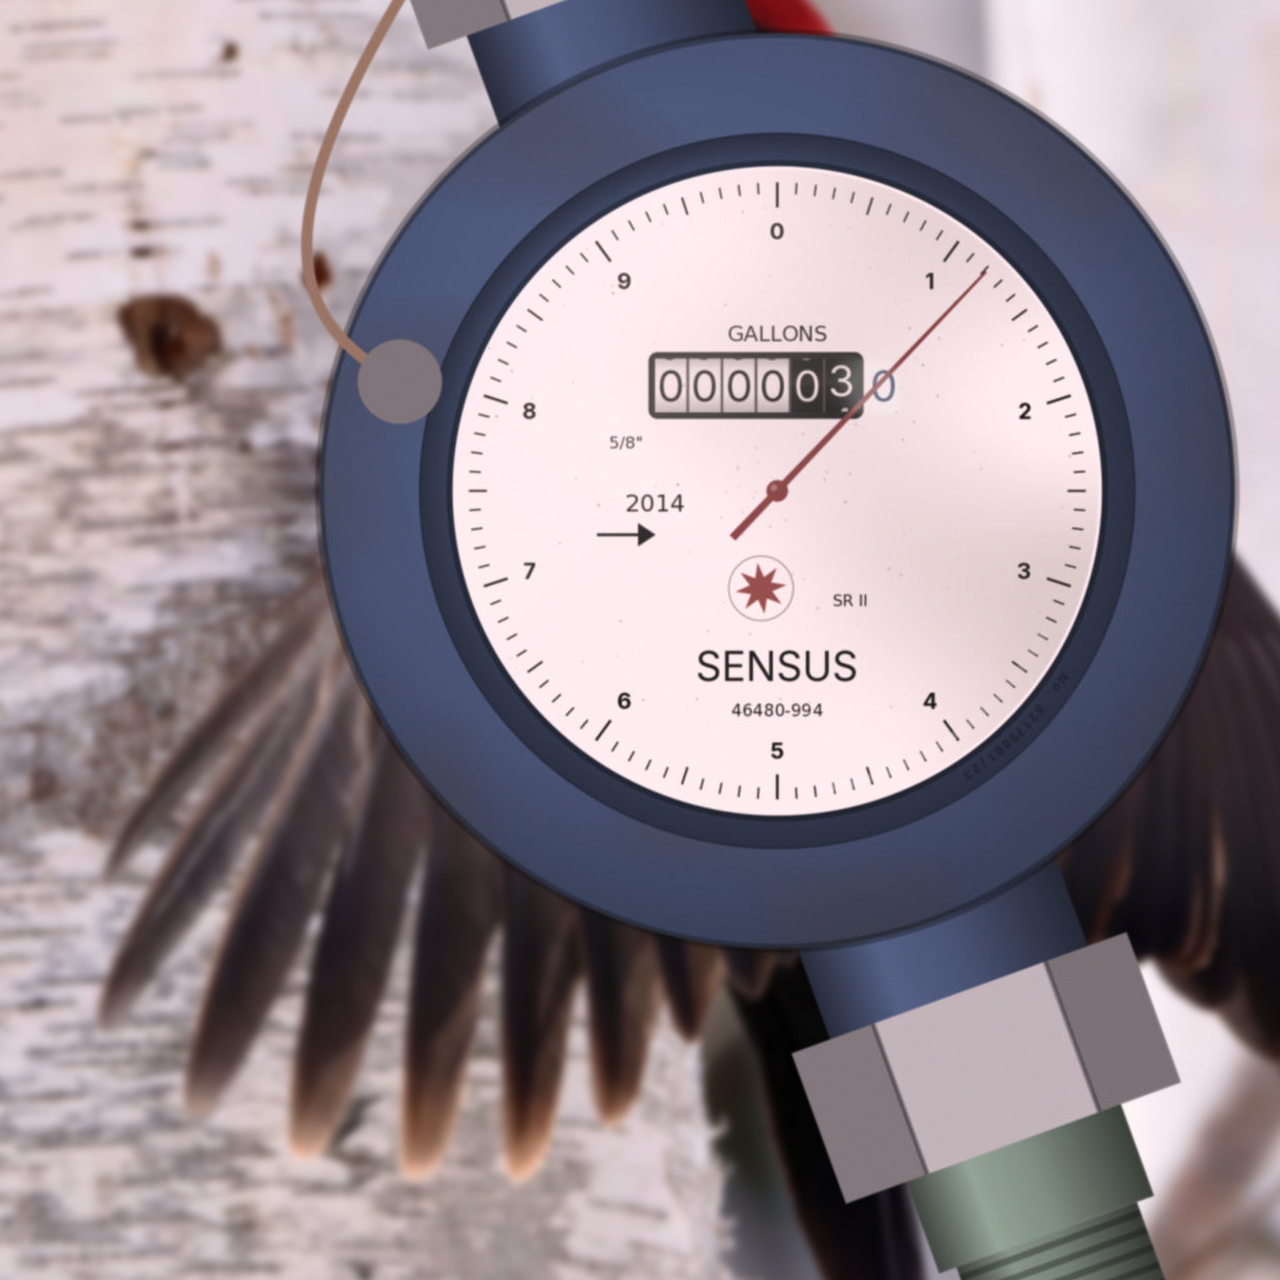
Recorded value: 31.2
